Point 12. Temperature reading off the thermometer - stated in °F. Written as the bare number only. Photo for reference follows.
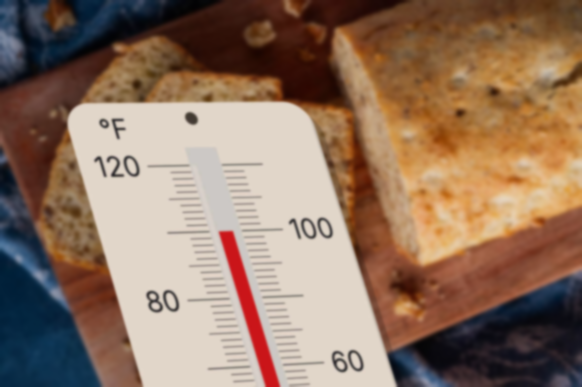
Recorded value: 100
